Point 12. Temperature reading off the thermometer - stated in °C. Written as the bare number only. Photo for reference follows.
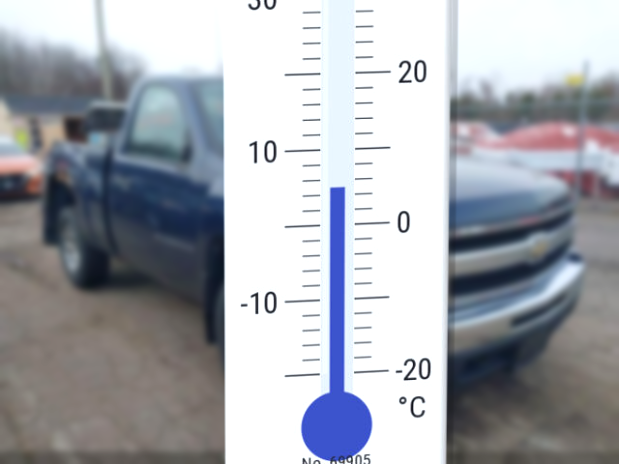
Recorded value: 5
